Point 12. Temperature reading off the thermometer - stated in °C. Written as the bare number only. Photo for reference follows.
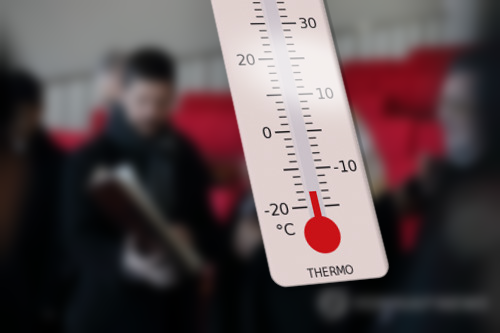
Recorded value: -16
